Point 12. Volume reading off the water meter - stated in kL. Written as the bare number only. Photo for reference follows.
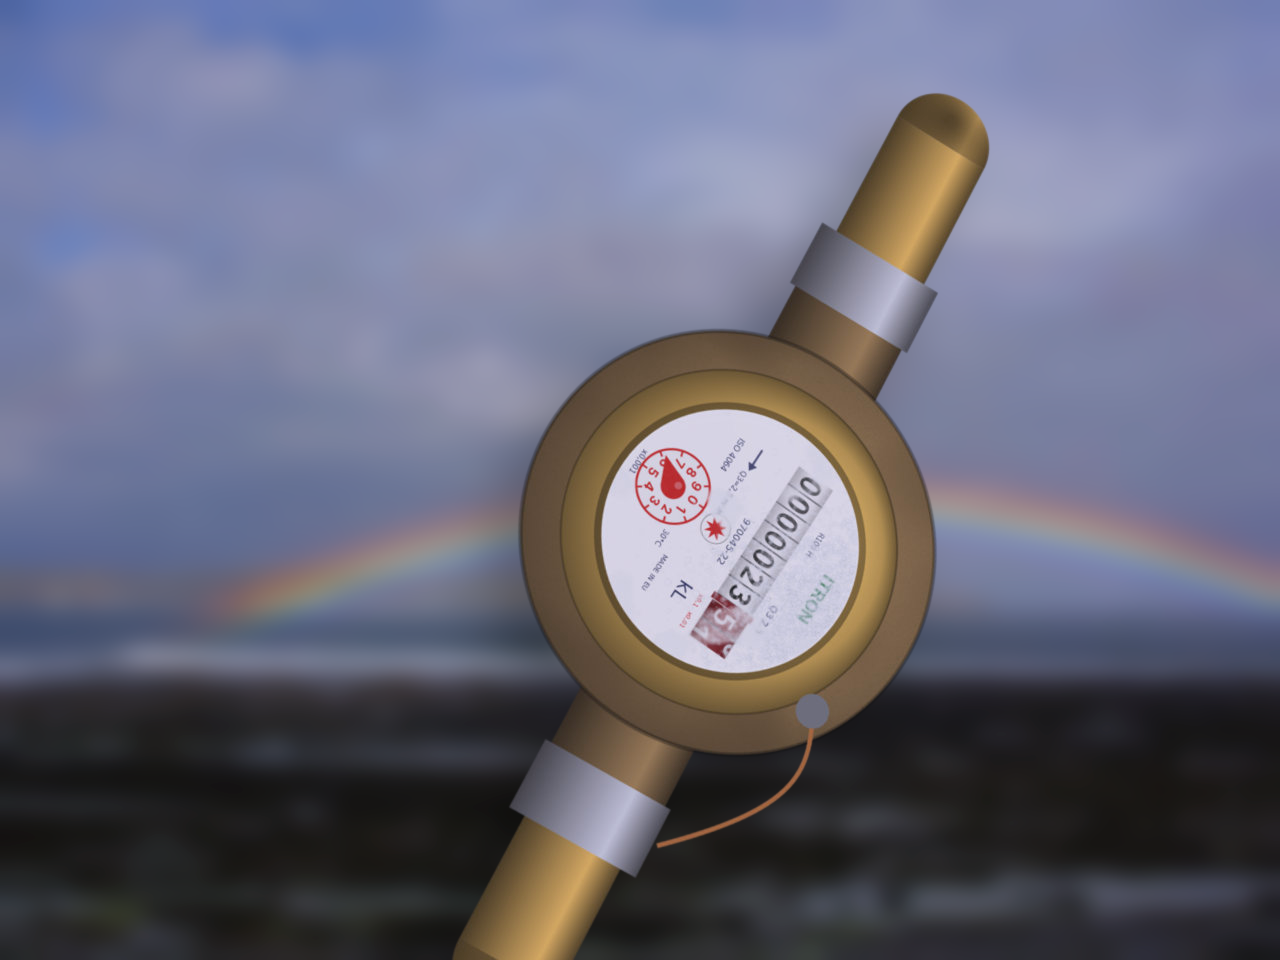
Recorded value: 23.506
